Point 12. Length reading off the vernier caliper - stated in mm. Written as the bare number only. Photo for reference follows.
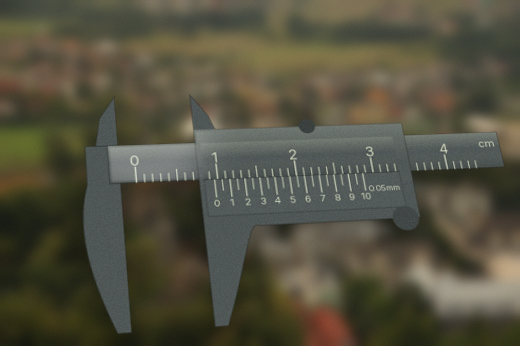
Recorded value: 9.6
